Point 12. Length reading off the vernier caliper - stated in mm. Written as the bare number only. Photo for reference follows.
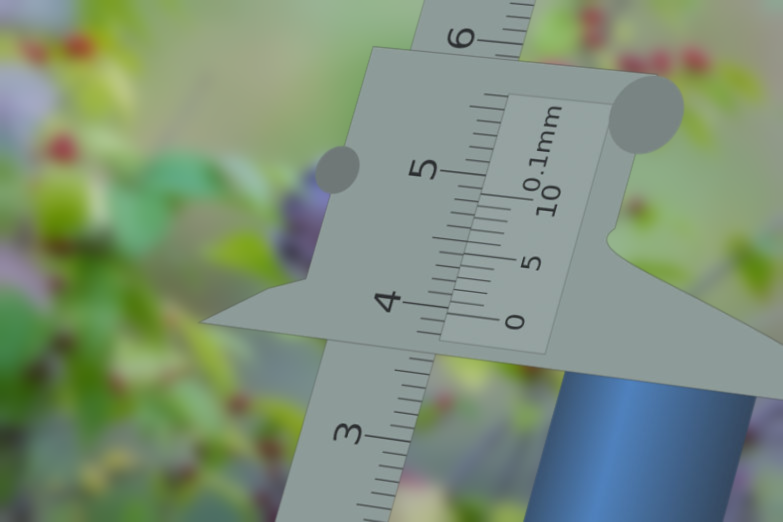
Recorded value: 39.6
